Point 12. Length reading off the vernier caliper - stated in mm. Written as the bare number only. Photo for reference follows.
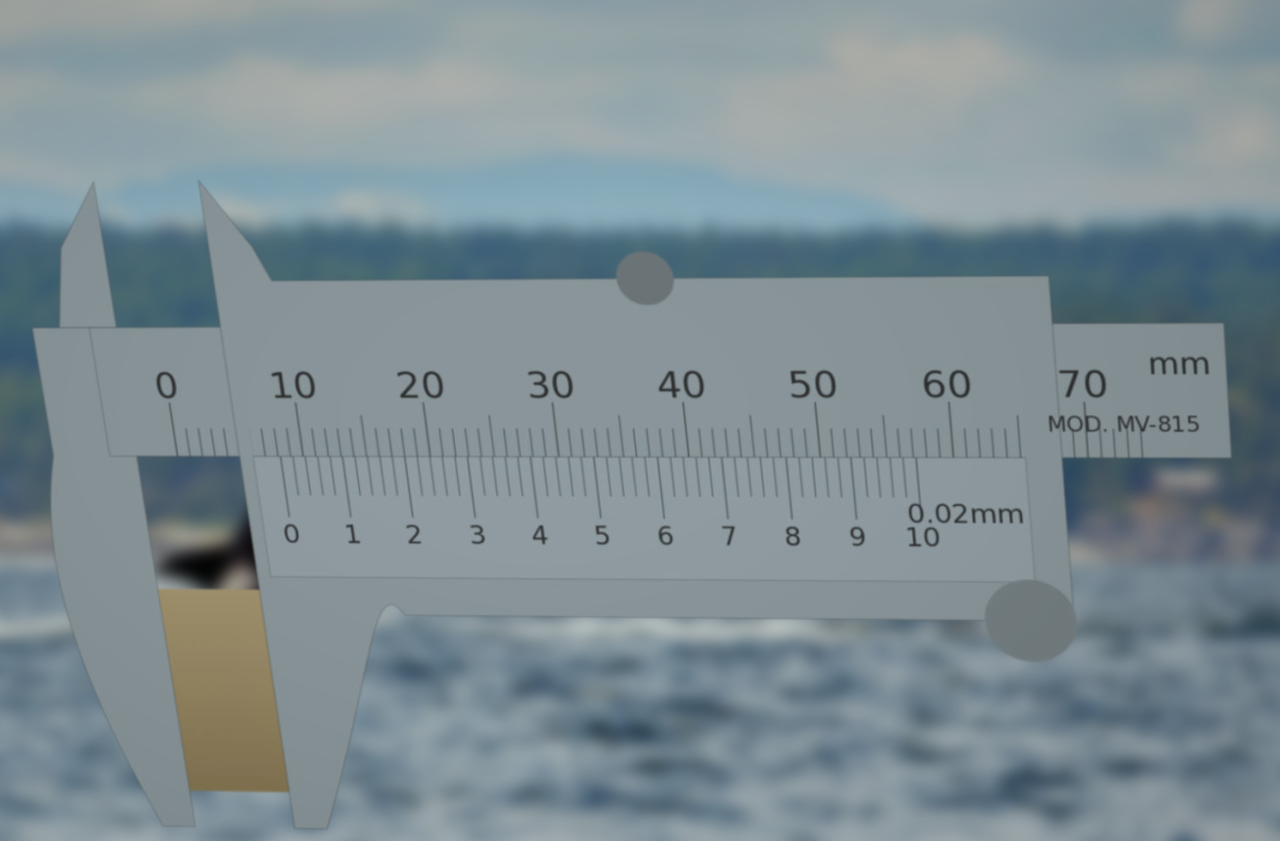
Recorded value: 8.2
